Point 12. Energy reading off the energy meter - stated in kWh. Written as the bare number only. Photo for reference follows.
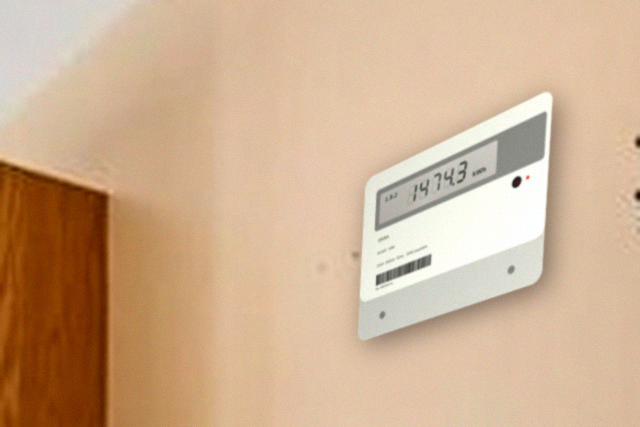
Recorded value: 1474.3
